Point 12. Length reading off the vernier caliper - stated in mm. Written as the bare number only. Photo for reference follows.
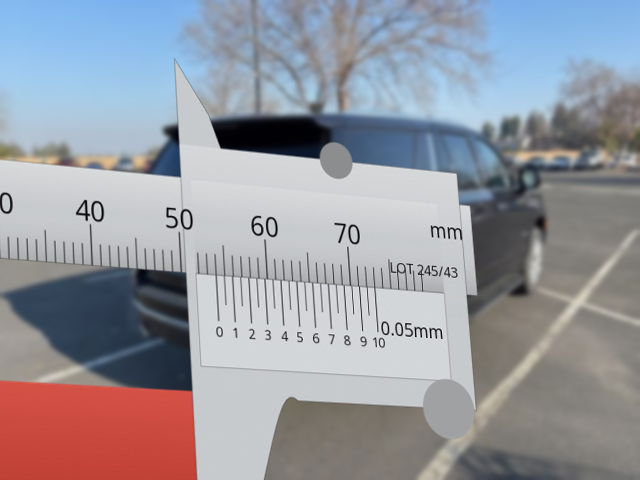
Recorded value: 54.0
